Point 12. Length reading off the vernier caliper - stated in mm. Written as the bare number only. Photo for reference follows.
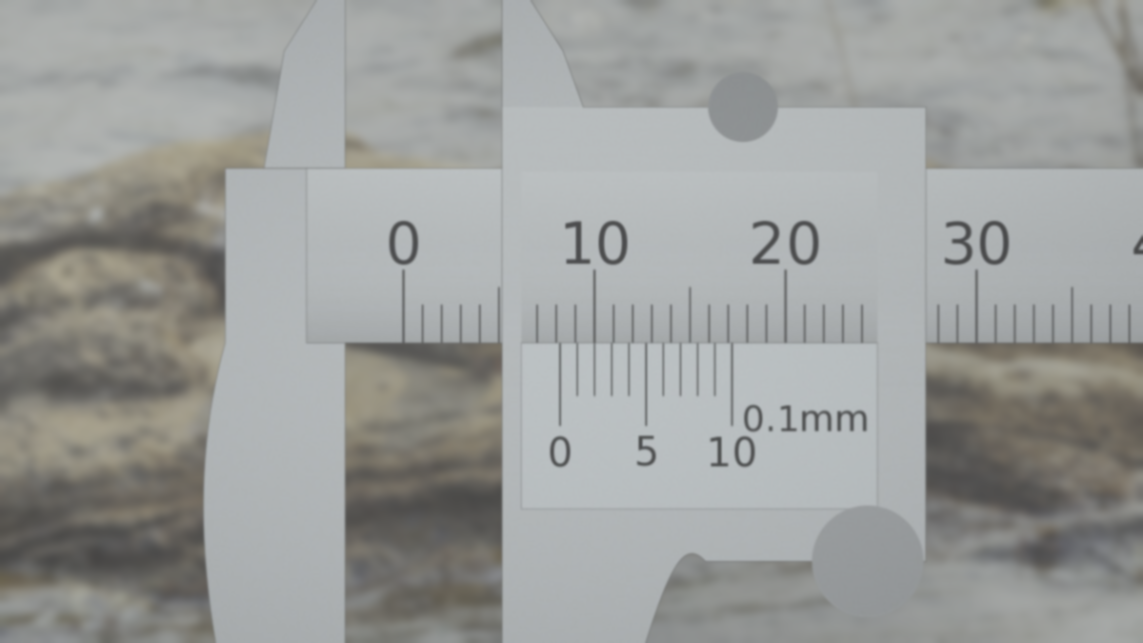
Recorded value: 8.2
